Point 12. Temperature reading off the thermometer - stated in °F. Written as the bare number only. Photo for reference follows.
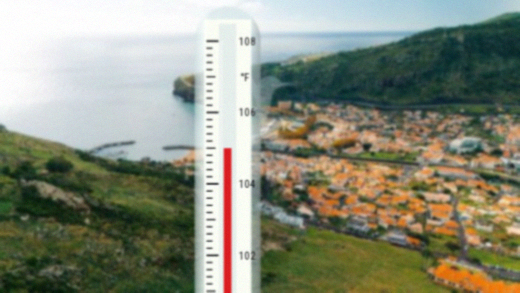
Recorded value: 105
